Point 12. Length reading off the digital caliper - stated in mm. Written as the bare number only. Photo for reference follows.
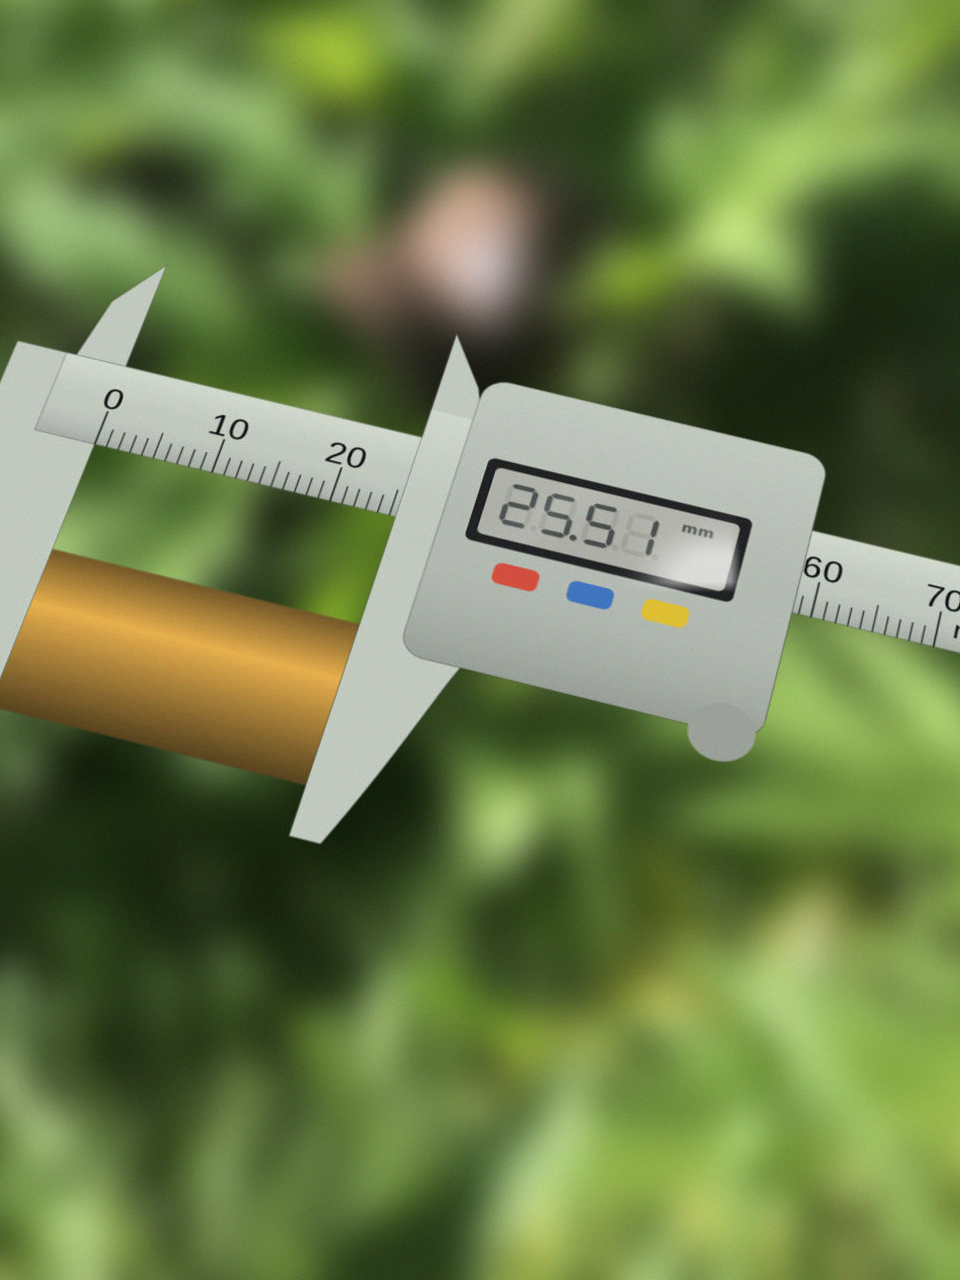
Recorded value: 25.51
